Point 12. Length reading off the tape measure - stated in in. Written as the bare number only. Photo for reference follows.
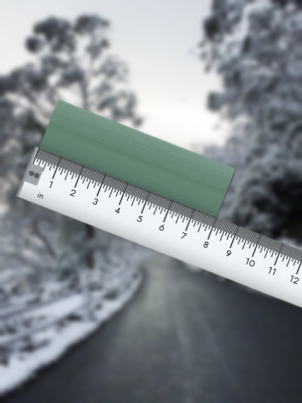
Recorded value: 8
